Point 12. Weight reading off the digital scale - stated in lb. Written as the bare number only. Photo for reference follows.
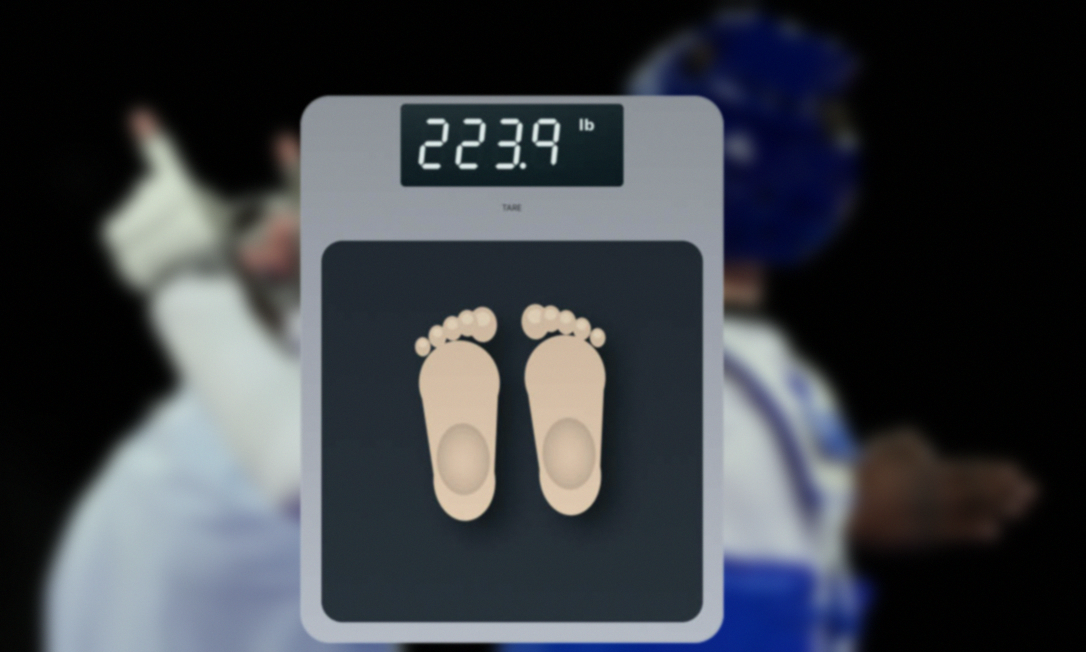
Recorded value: 223.9
